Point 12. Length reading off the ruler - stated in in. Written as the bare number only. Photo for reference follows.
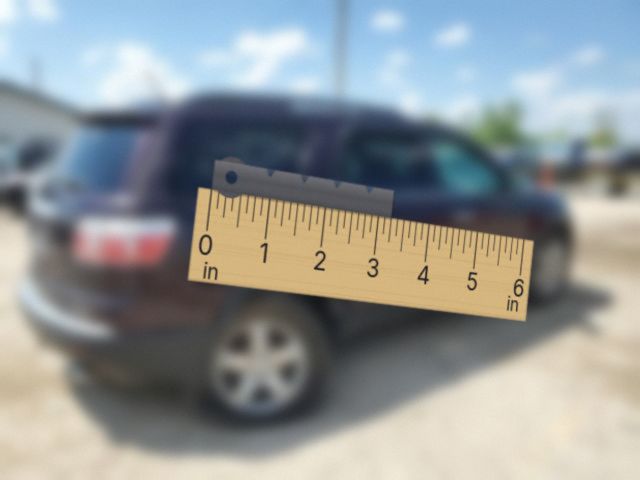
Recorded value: 3.25
